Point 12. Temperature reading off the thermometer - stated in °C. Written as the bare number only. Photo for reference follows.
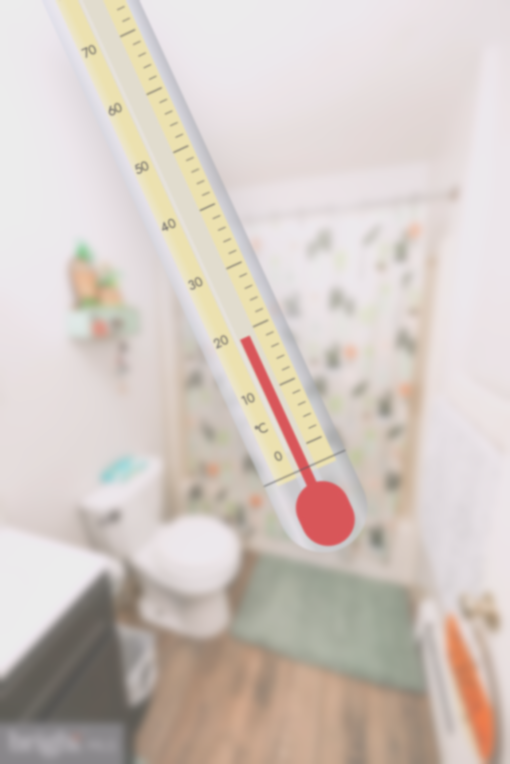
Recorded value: 19
